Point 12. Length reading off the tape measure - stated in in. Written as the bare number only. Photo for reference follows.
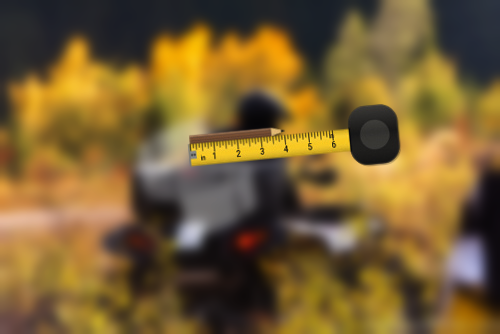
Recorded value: 4
